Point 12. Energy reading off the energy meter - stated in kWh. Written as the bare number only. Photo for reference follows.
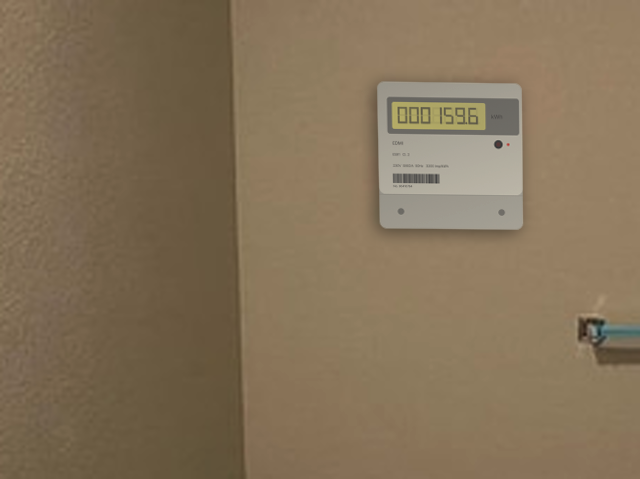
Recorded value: 159.6
